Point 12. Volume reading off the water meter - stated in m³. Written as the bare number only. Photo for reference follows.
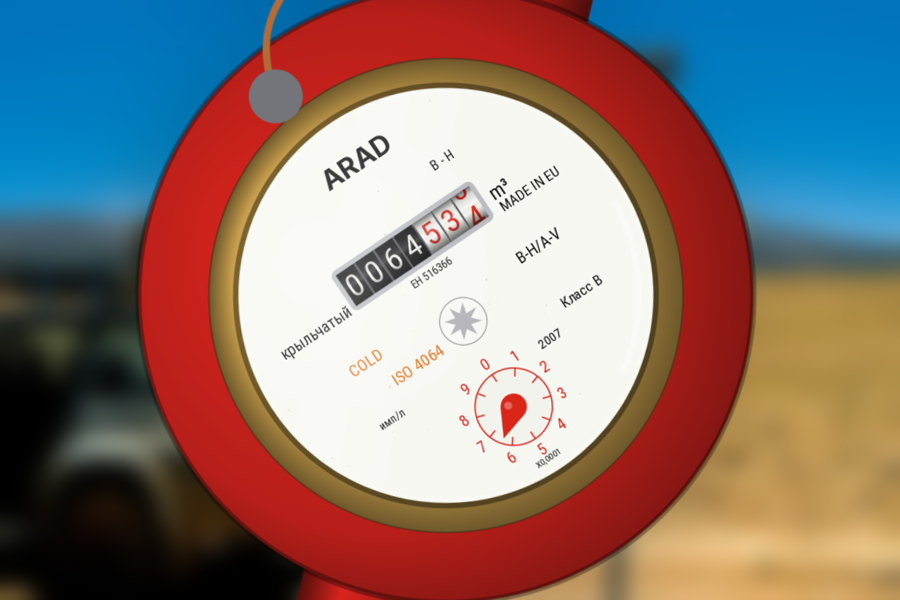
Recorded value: 64.5336
